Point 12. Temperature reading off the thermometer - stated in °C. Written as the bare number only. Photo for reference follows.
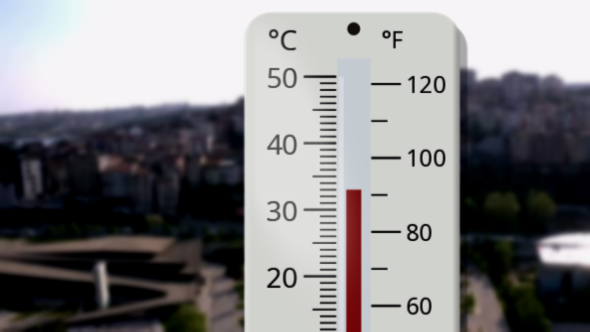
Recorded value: 33
